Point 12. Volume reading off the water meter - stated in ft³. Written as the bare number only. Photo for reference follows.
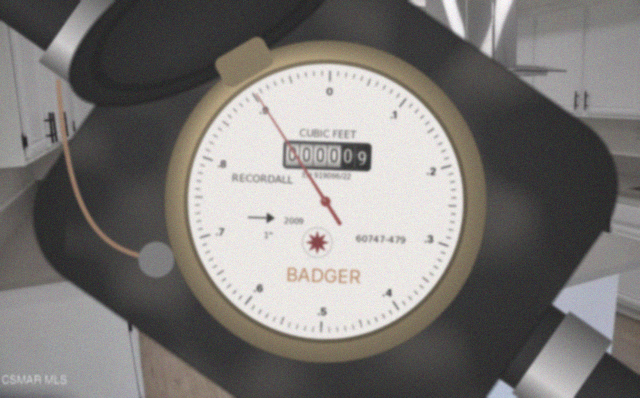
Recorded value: 8.90
